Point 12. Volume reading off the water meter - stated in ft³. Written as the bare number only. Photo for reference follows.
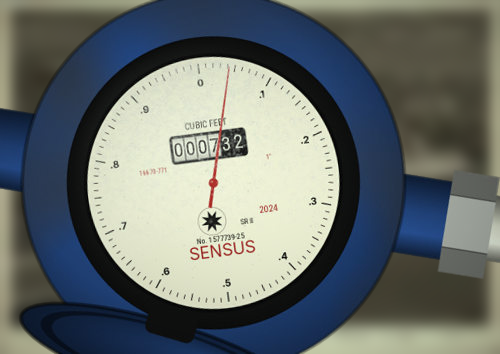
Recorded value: 732.04
